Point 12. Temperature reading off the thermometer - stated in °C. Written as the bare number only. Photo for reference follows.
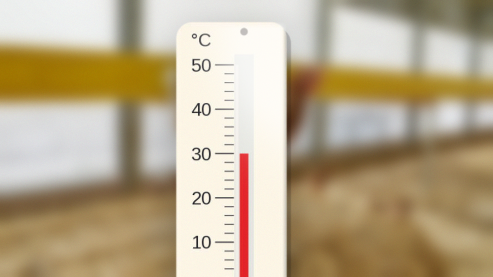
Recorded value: 30
